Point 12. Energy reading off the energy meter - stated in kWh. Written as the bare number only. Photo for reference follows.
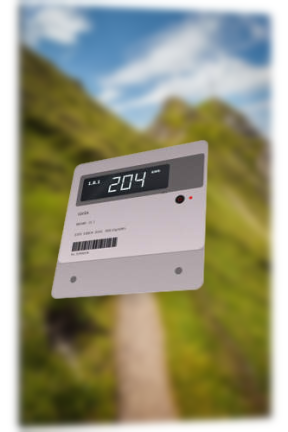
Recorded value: 204
